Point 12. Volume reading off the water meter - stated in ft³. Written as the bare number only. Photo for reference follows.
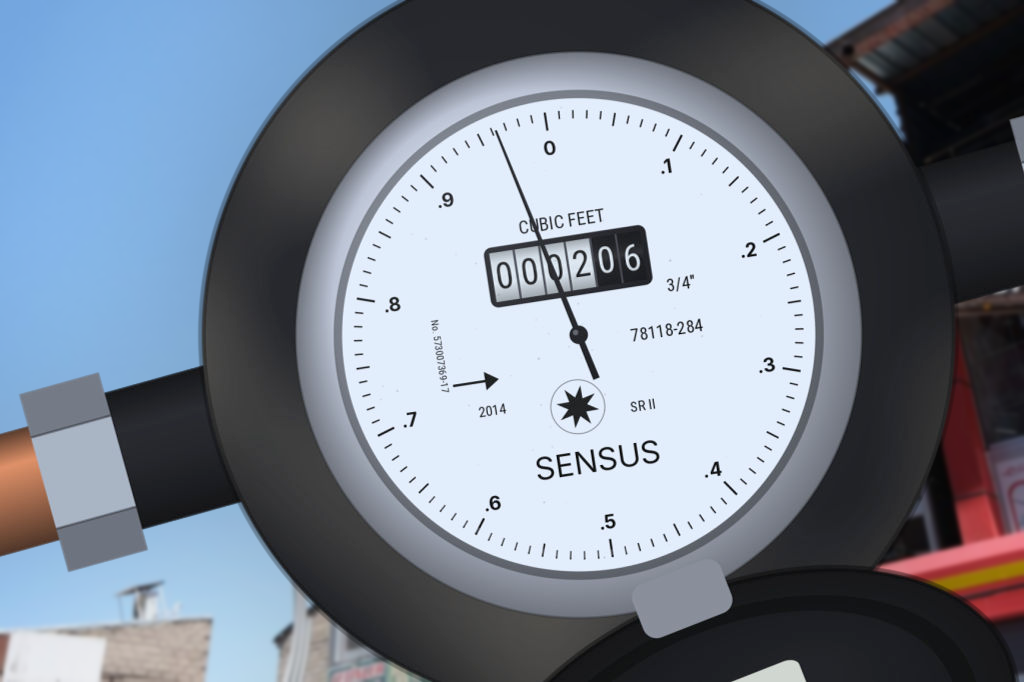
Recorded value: 205.96
